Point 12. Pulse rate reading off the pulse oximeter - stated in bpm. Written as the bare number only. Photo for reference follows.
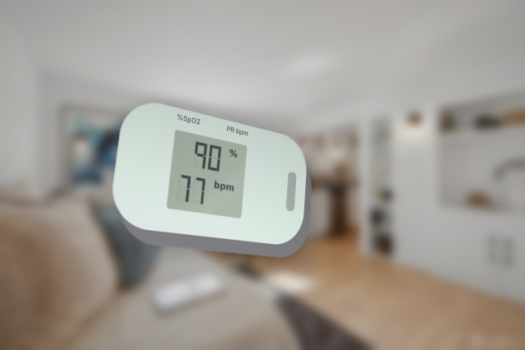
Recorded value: 77
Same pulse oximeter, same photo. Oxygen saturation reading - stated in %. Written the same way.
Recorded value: 90
